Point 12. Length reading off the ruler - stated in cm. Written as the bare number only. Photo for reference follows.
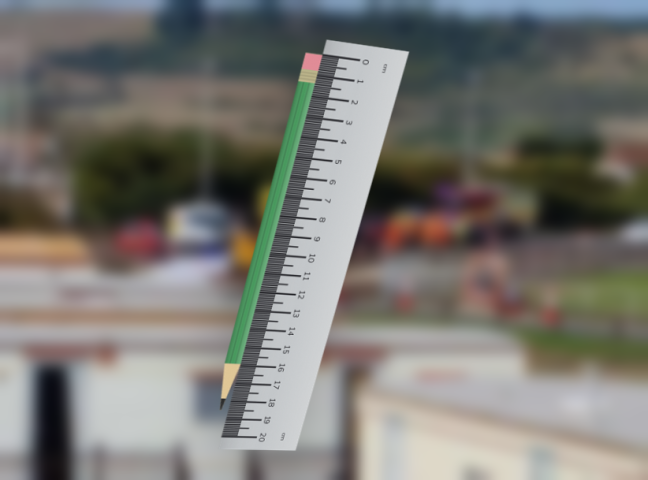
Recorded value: 18.5
